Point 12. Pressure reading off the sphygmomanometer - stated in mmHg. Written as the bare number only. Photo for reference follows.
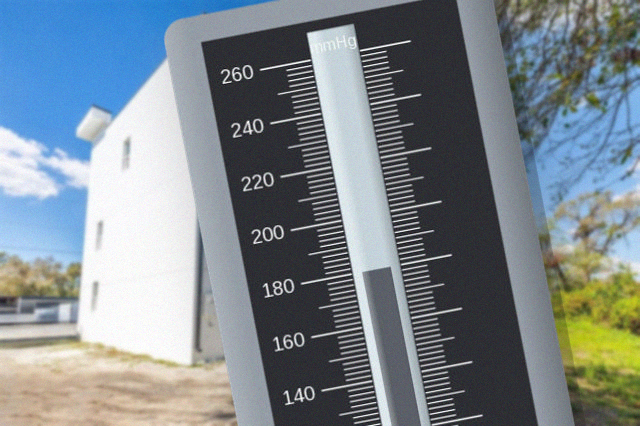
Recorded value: 180
